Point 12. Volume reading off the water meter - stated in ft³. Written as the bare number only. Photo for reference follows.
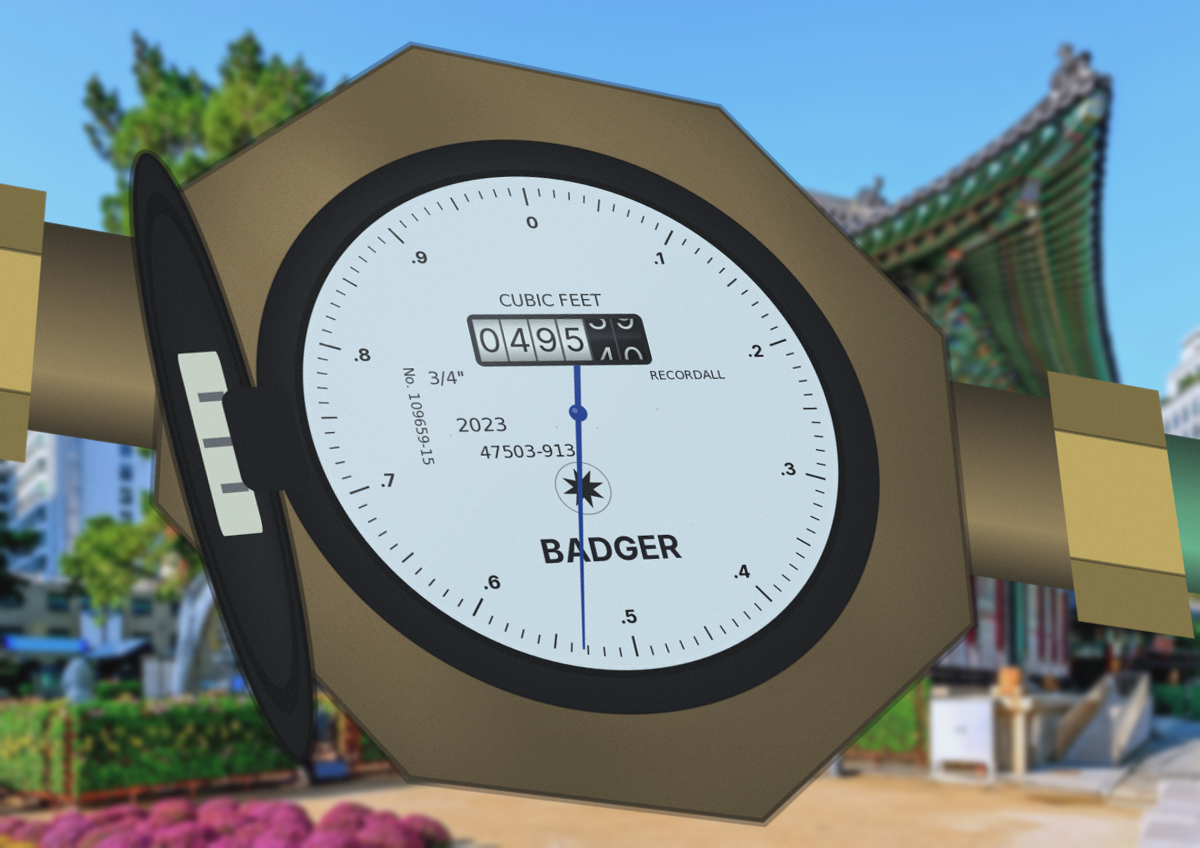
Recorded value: 49539.53
